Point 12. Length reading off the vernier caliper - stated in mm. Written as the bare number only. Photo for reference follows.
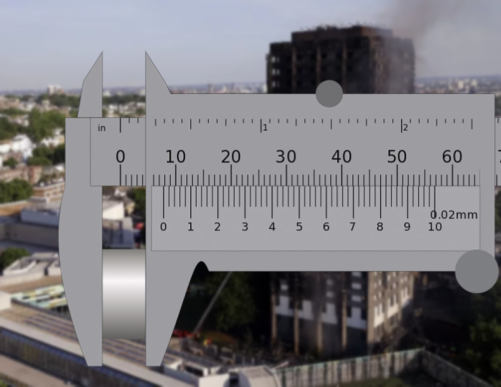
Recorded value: 7.8
